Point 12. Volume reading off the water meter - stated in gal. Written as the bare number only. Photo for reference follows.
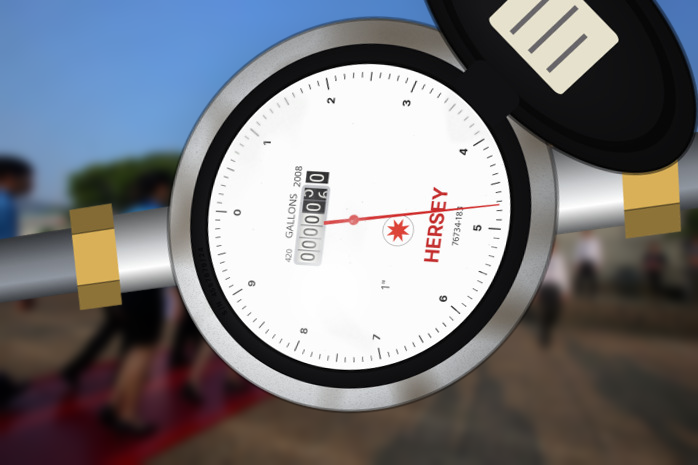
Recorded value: 54.7
